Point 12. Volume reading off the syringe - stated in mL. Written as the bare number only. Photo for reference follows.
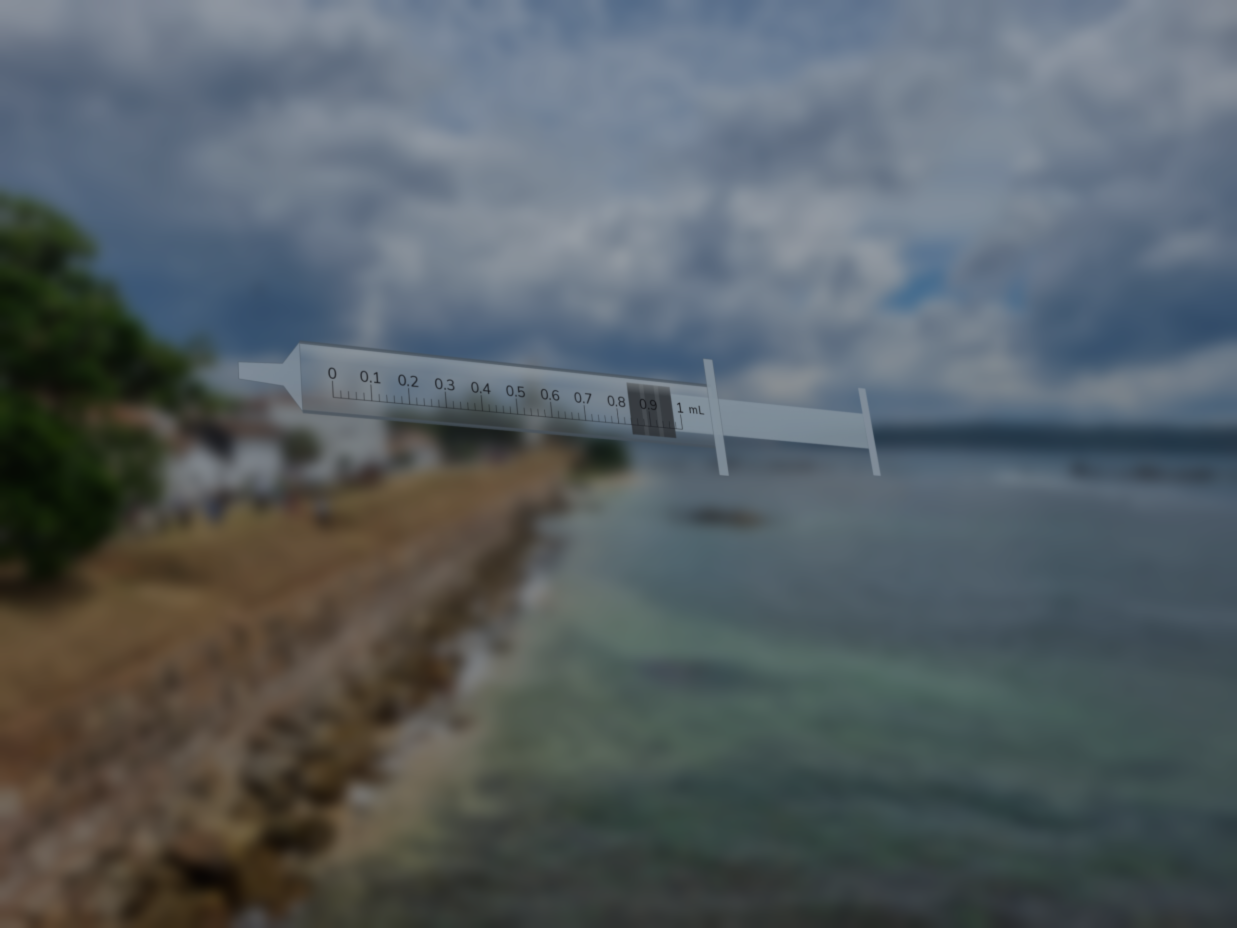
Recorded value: 0.84
